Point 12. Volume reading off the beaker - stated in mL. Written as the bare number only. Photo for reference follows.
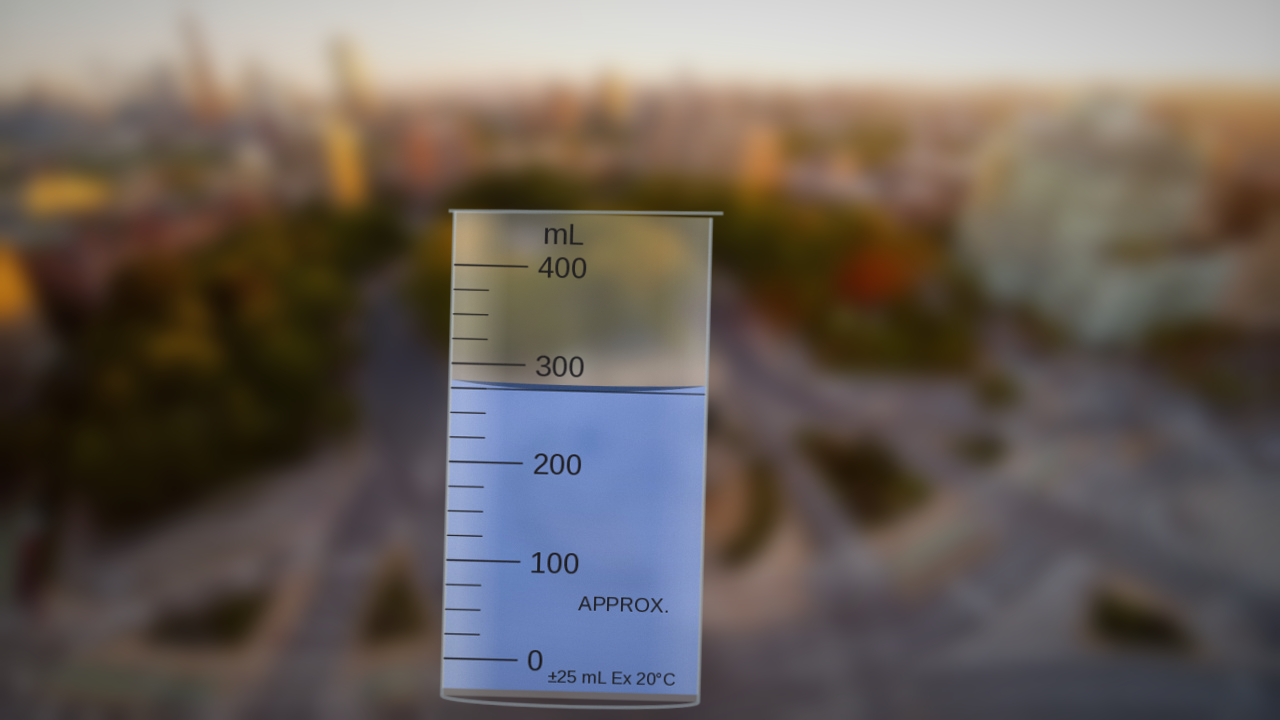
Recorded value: 275
